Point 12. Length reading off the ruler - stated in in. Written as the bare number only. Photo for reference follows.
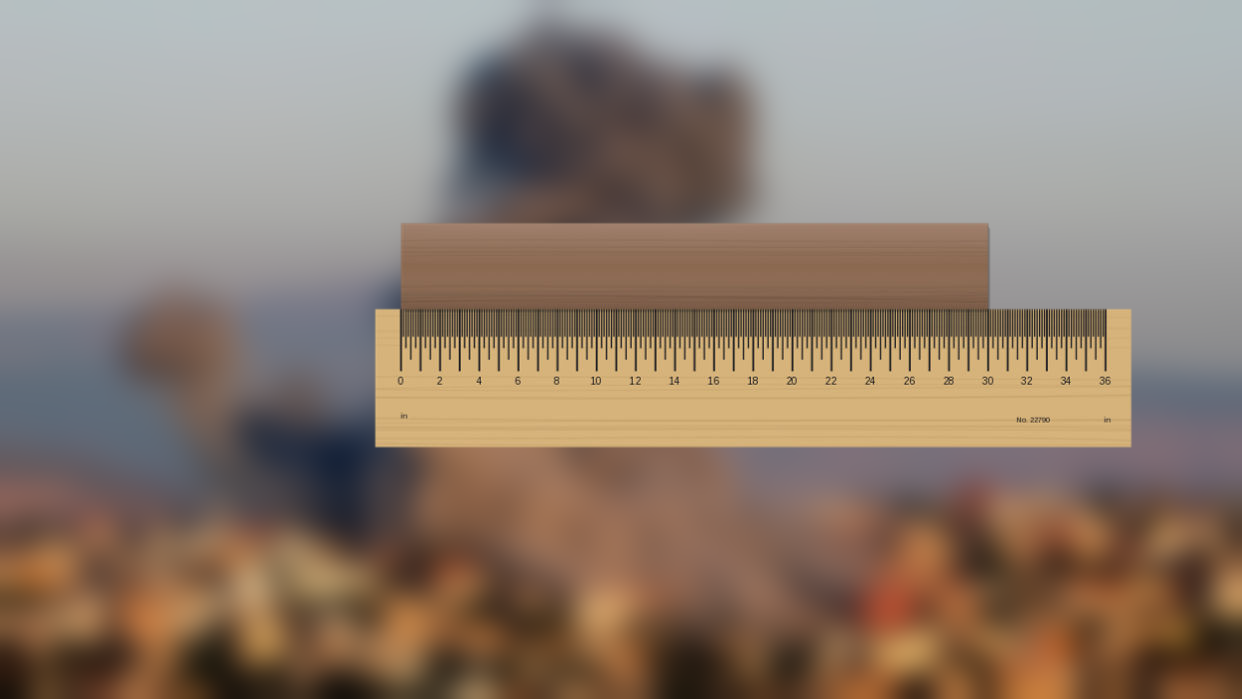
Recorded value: 30
